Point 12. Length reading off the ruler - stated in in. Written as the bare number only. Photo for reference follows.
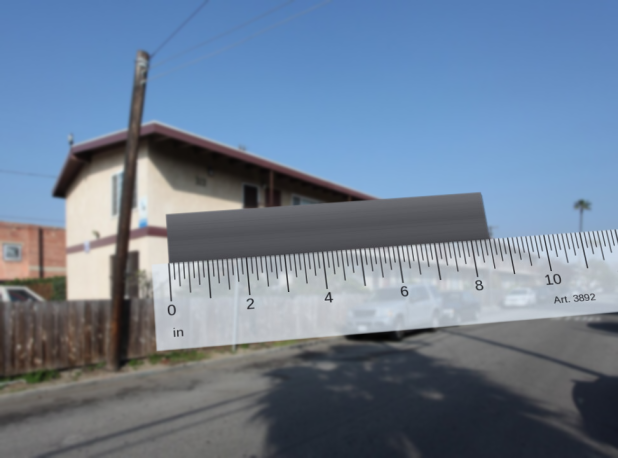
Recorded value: 8.5
